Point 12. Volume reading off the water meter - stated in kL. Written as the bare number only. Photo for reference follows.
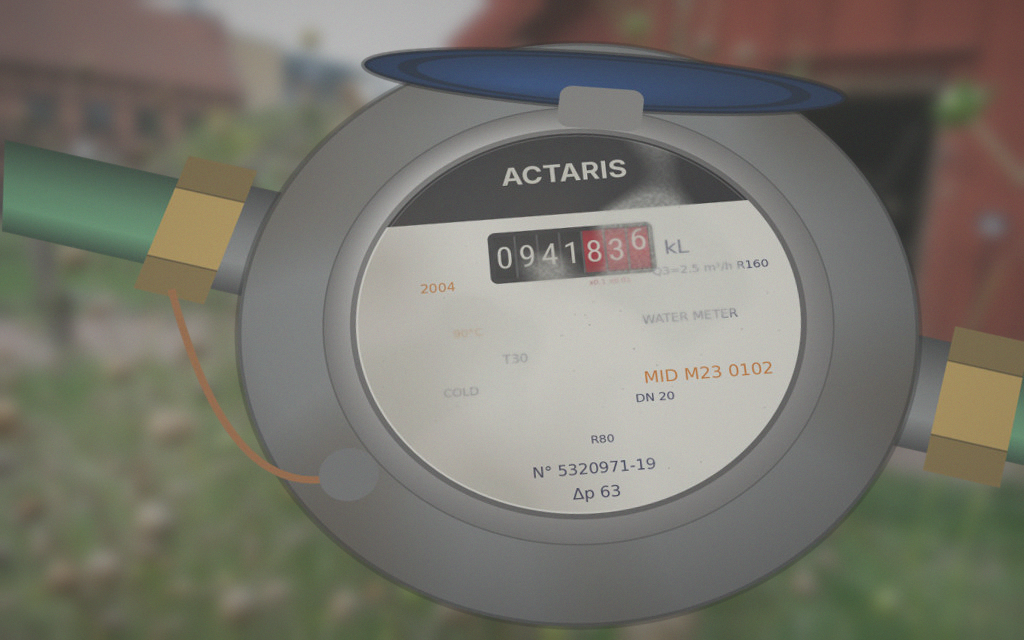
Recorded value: 941.836
